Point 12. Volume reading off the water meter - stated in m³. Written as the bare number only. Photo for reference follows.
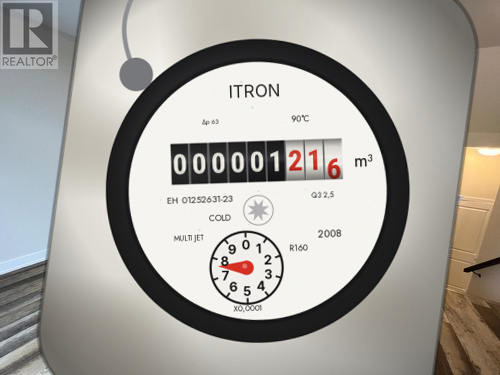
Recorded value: 1.2157
